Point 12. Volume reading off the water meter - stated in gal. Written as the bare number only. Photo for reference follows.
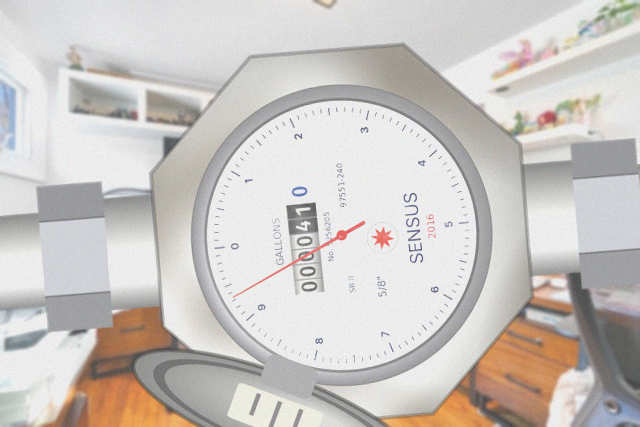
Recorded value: 409.3
